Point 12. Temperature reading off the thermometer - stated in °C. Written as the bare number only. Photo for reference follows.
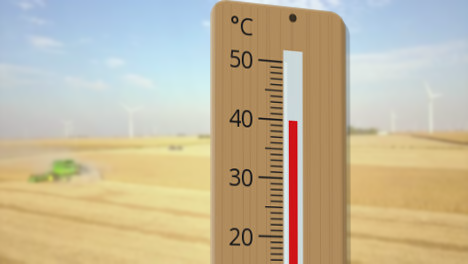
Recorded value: 40
